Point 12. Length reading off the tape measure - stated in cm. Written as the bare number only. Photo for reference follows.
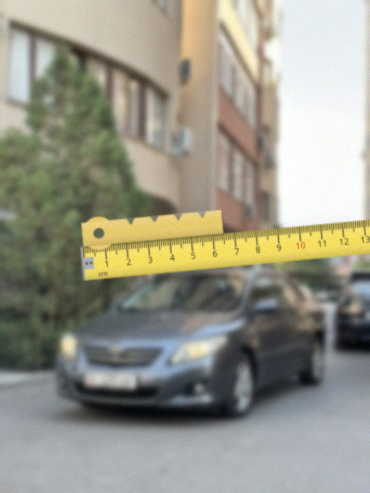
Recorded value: 6.5
